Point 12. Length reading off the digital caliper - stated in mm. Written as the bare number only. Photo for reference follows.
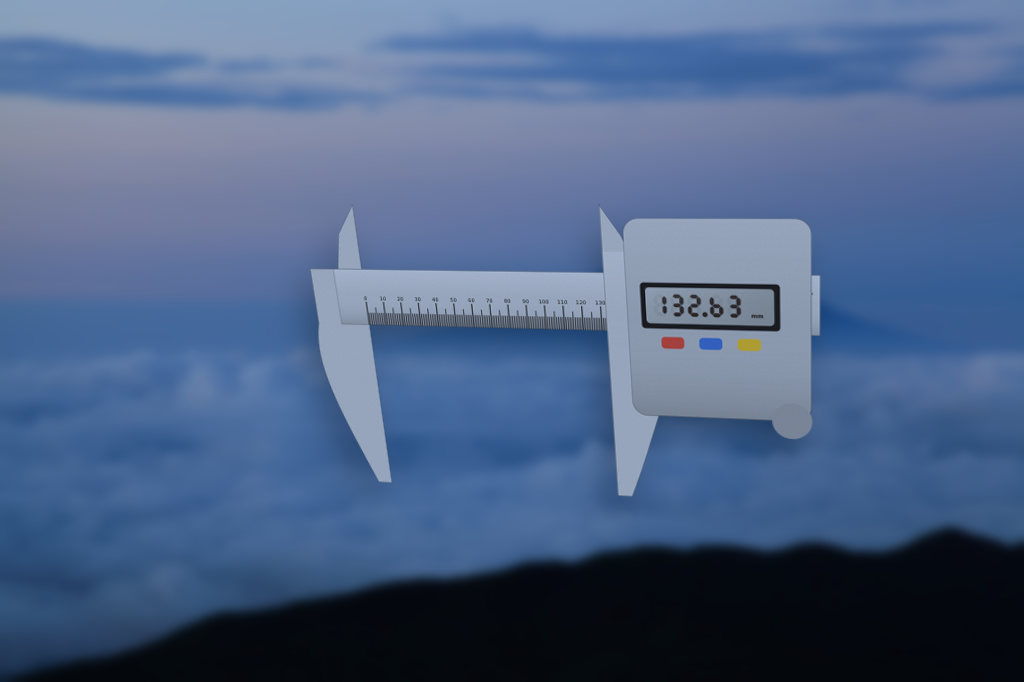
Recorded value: 132.63
